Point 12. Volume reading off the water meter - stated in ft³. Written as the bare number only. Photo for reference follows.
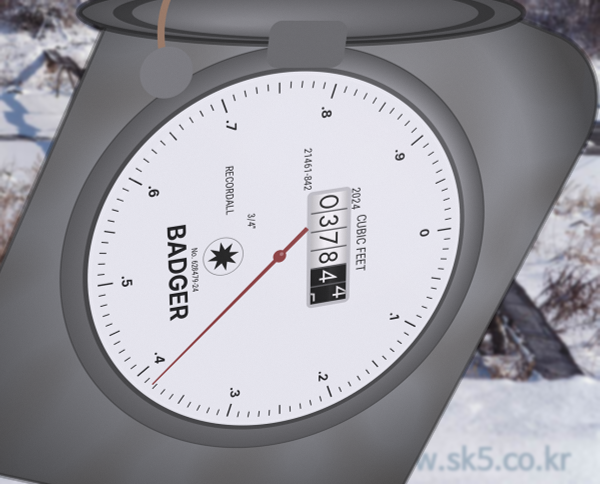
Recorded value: 37844.38
